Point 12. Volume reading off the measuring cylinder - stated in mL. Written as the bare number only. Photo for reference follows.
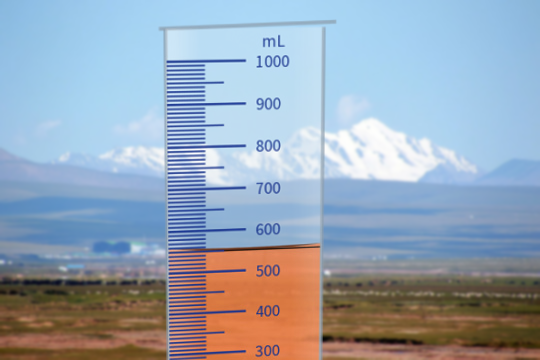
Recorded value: 550
